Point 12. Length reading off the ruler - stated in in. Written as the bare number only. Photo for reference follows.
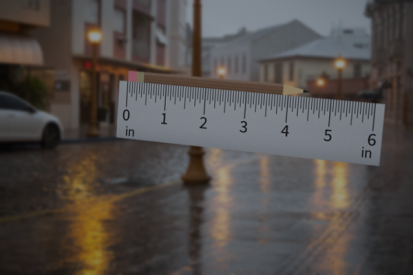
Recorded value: 4.5
